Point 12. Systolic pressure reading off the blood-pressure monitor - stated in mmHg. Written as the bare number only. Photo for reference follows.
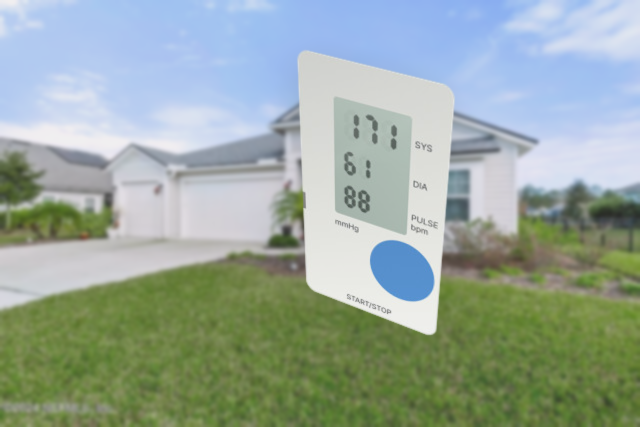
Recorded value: 171
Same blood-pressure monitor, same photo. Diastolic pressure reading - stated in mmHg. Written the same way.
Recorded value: 61
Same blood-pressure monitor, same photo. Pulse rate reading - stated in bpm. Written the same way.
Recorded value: 88
